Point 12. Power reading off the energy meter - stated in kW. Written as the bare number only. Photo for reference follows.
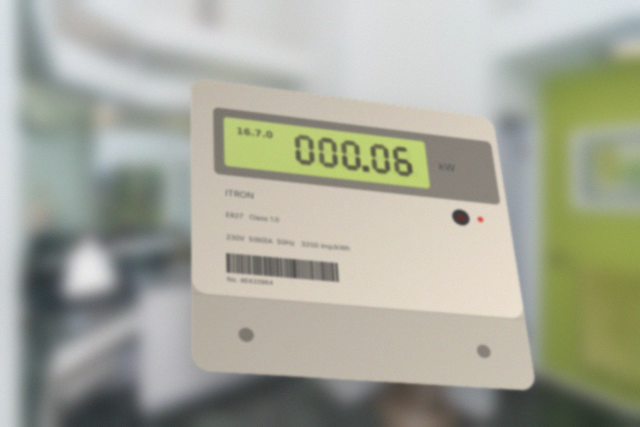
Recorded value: 0.06
